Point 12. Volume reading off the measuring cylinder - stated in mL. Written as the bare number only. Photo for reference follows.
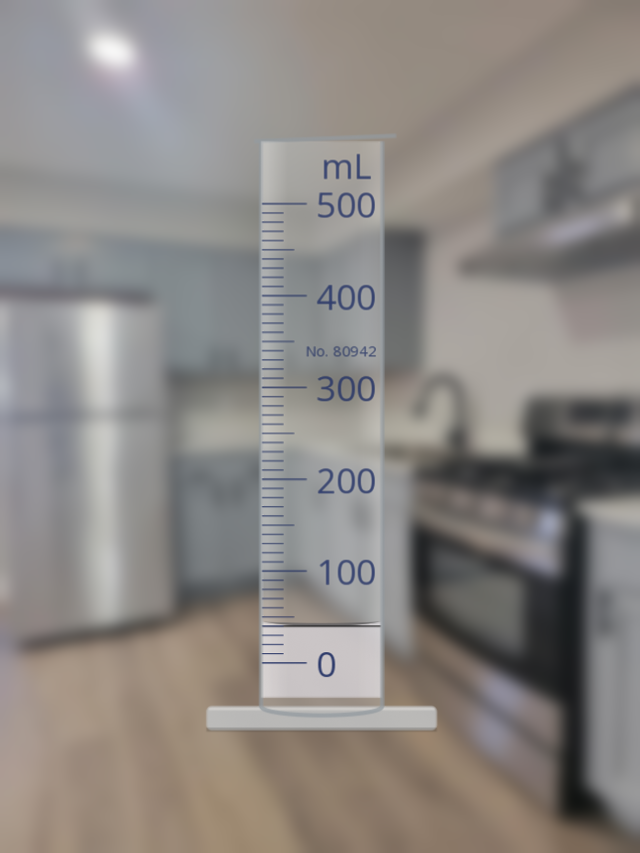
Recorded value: 40
